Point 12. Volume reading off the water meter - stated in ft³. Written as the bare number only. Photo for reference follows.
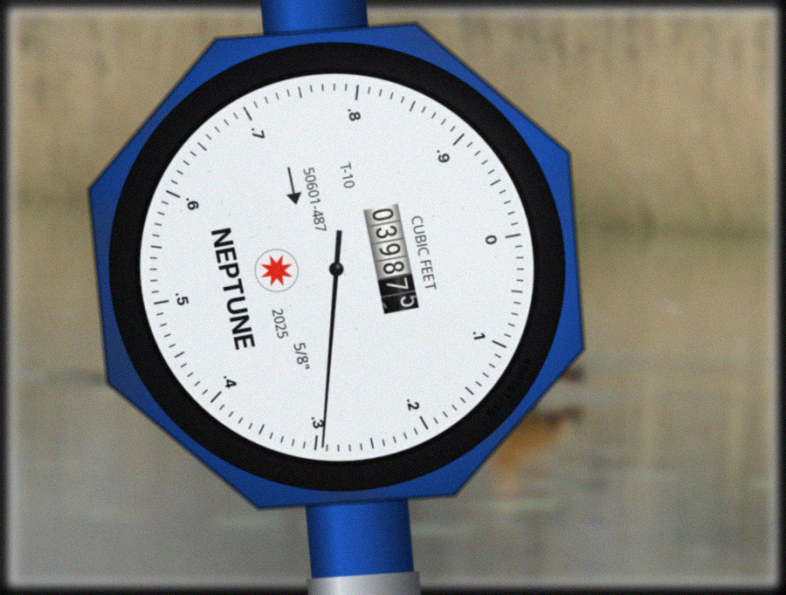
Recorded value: 39875.29
